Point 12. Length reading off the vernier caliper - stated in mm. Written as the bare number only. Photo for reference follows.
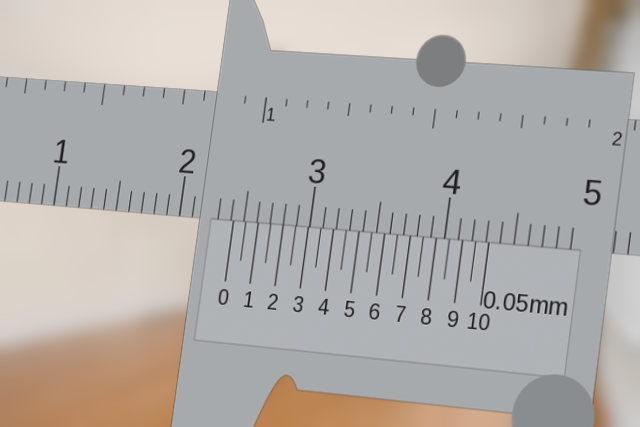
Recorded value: 24.2
